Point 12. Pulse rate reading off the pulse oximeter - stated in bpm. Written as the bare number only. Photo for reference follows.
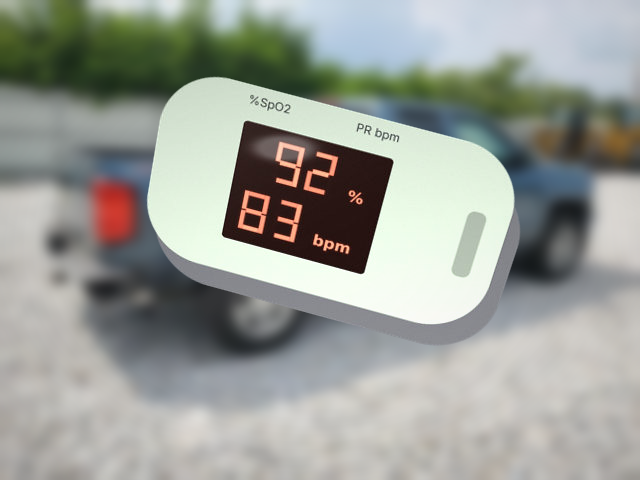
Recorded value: 83
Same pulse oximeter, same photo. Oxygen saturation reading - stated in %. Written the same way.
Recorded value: 92
